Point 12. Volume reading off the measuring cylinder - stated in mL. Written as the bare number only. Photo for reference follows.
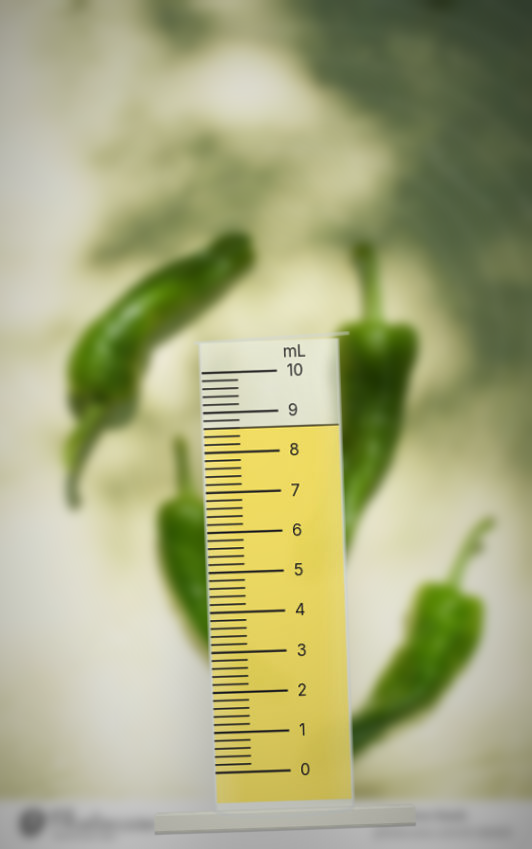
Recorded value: 8.6
